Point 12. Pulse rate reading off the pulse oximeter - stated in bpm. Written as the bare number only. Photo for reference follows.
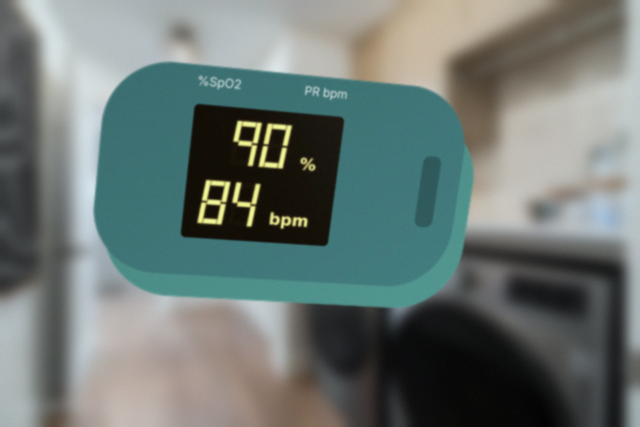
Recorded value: 84
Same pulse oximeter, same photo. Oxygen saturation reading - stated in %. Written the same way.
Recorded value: 90
